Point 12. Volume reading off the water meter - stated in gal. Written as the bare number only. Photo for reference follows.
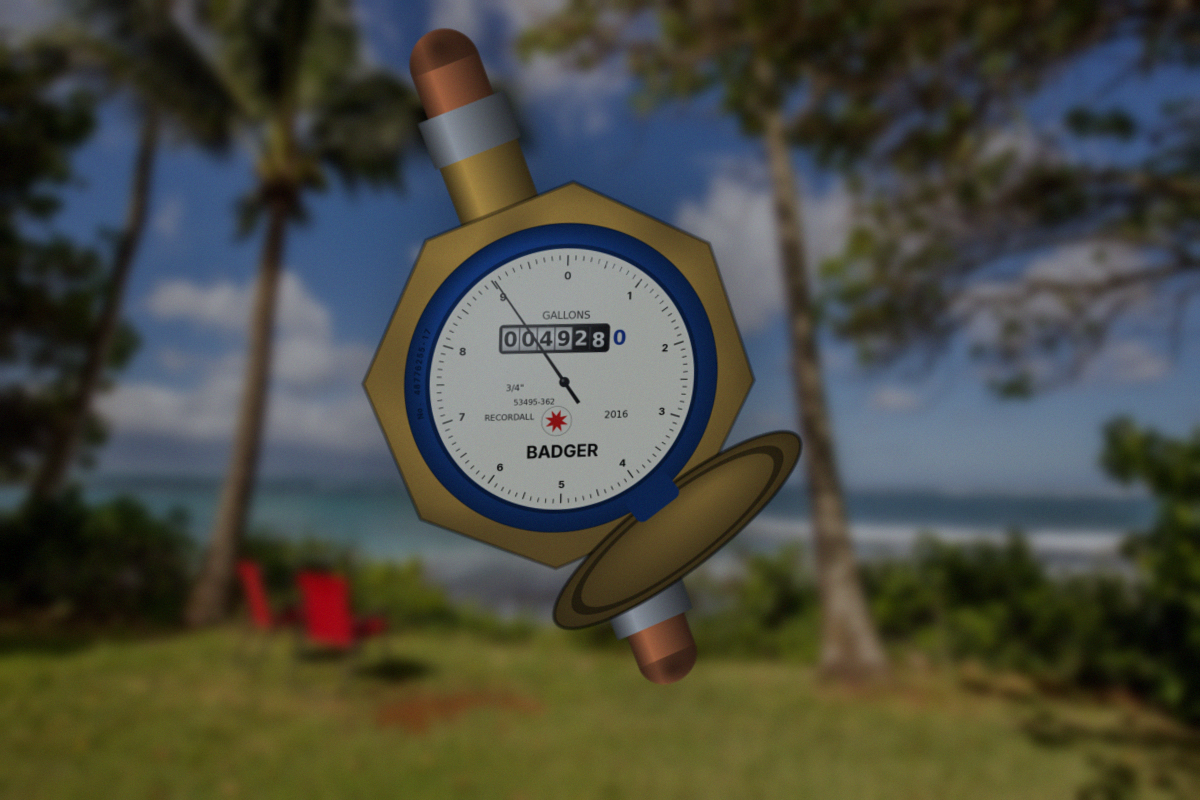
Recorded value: 49279.0
